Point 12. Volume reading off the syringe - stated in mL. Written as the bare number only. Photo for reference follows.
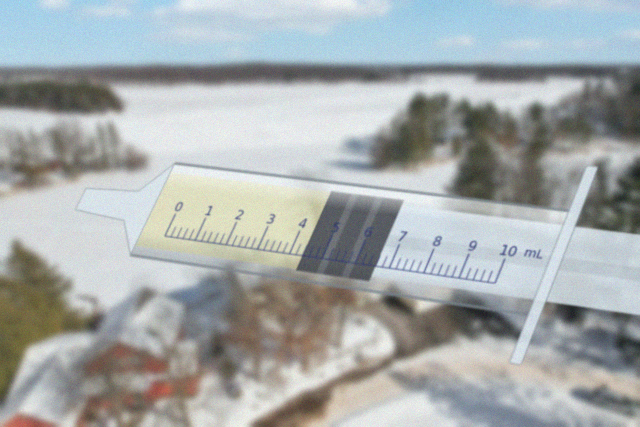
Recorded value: 4.4
